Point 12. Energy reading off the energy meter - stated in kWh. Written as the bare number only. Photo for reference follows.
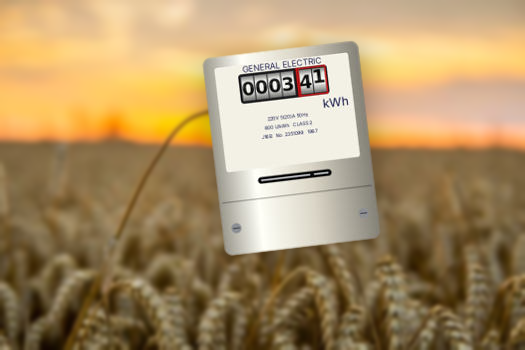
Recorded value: 3.41
